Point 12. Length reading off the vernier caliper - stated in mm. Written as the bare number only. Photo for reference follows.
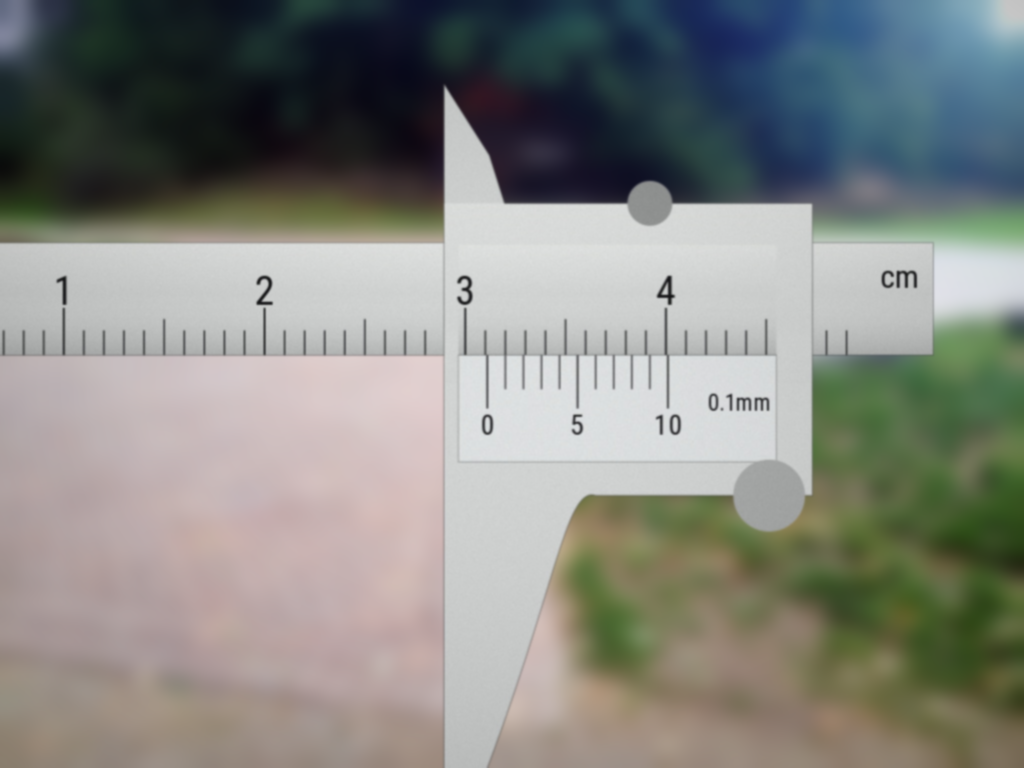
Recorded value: 31.1
